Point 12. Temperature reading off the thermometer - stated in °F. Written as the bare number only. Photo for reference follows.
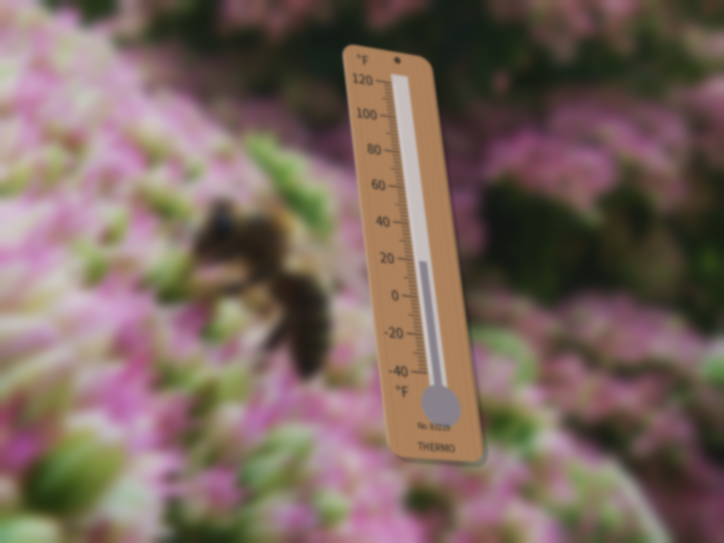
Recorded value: 20
